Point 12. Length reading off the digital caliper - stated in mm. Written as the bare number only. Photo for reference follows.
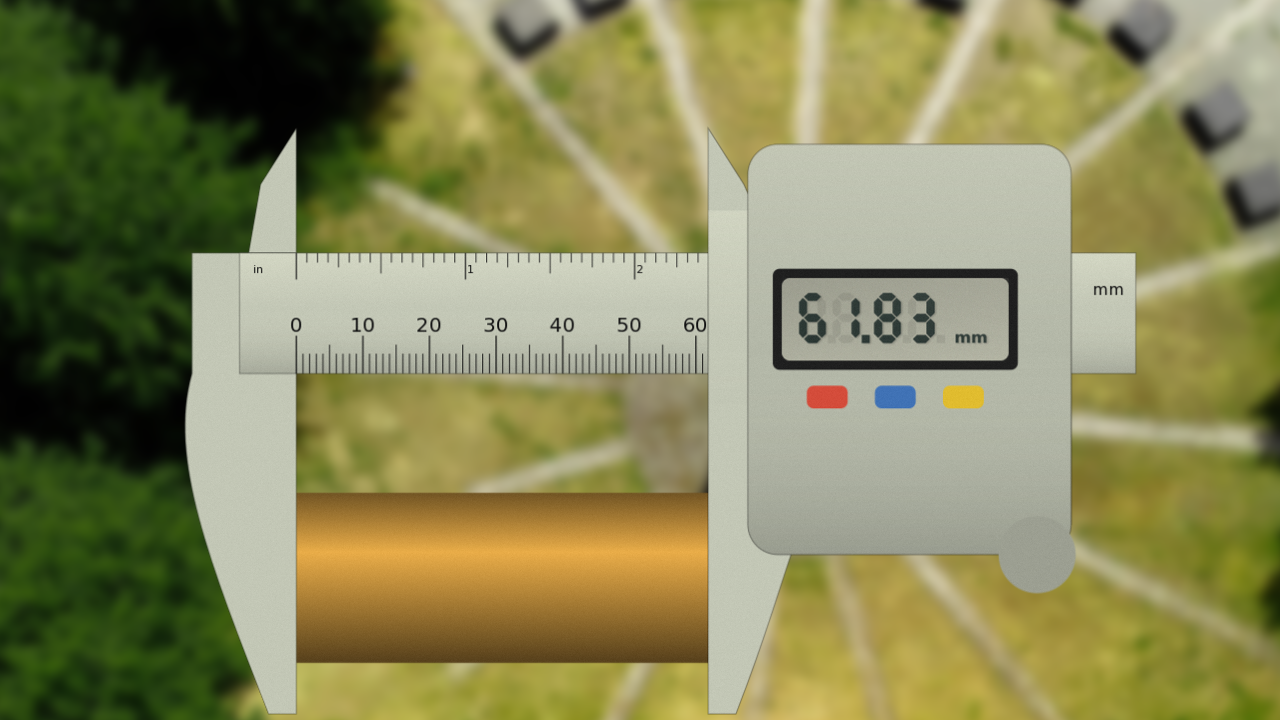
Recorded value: 61.83
